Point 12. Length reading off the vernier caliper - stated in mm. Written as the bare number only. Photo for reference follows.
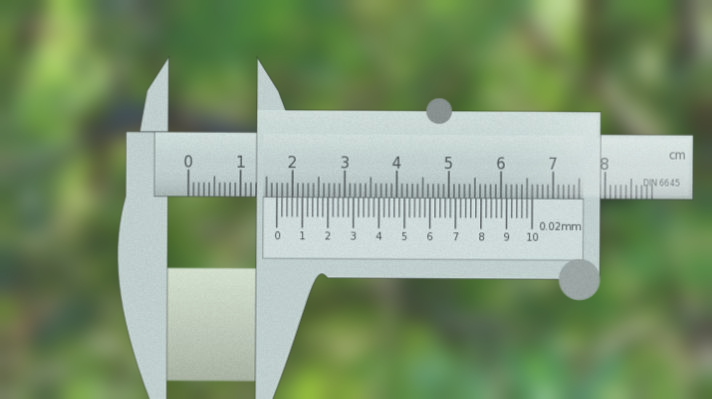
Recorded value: 17.0
